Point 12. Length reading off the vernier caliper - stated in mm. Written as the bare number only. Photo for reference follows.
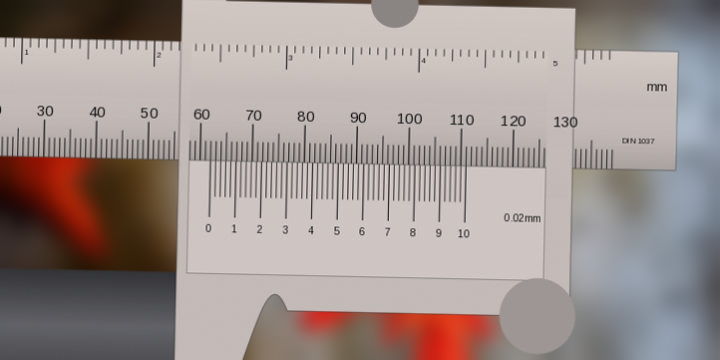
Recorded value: 62.0
